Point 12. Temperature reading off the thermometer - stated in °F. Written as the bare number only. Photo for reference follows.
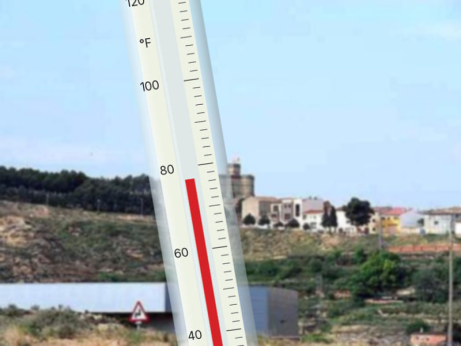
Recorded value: 77
